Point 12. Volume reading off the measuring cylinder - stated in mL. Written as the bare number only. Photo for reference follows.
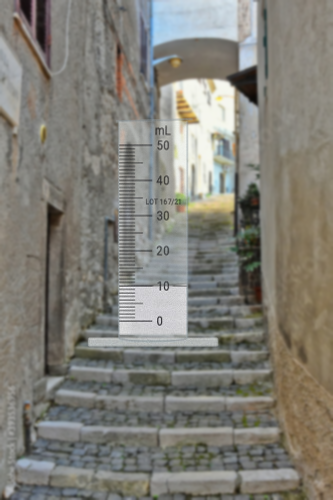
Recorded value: 10
